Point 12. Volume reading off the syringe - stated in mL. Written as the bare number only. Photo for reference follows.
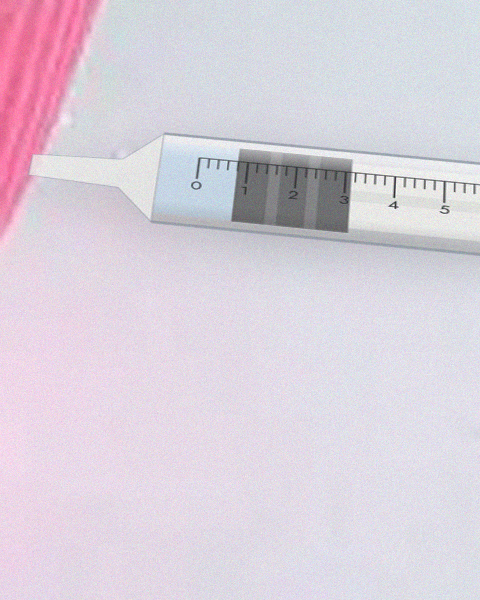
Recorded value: 0.8
